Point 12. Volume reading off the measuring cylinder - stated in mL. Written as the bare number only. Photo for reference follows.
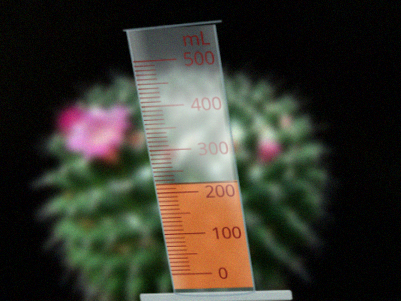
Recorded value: 220
